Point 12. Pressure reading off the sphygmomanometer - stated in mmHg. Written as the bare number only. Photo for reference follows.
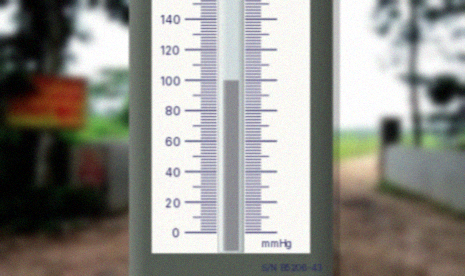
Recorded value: 100
